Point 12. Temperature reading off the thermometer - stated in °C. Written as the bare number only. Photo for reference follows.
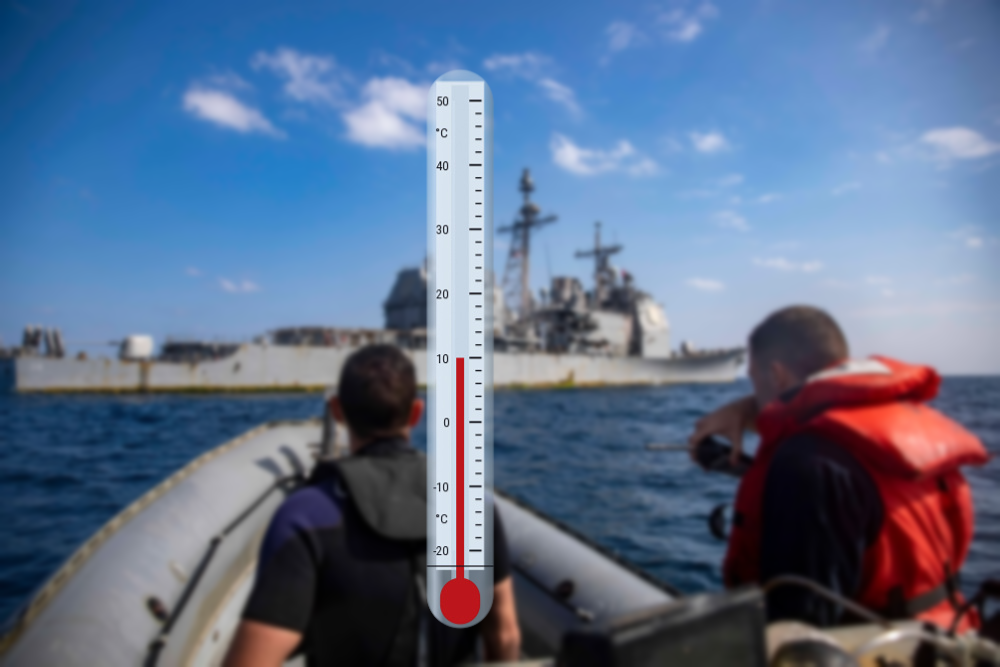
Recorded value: 10
